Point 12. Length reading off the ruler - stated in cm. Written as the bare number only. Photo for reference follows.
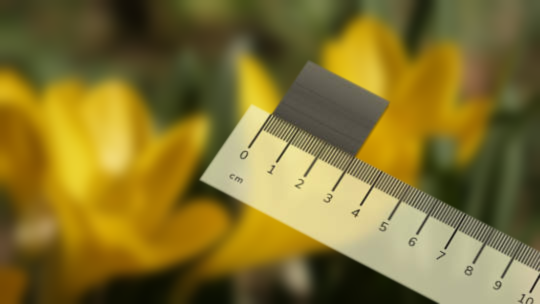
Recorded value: 3
